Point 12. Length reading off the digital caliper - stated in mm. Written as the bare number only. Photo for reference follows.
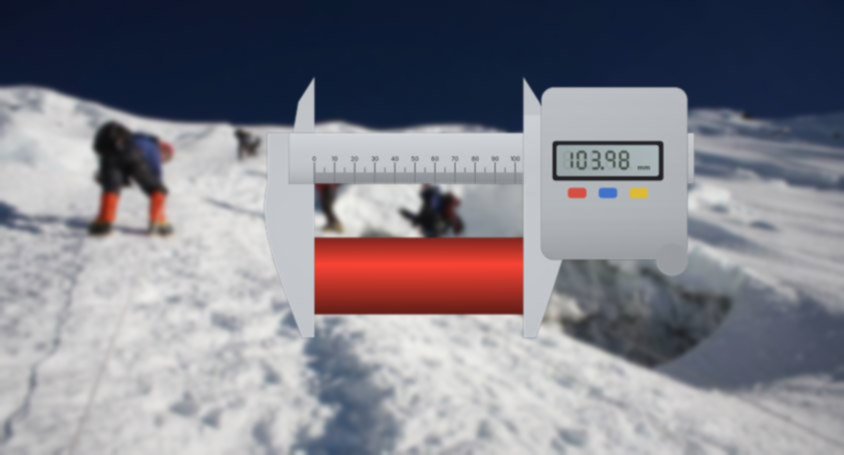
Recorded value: 103.98
